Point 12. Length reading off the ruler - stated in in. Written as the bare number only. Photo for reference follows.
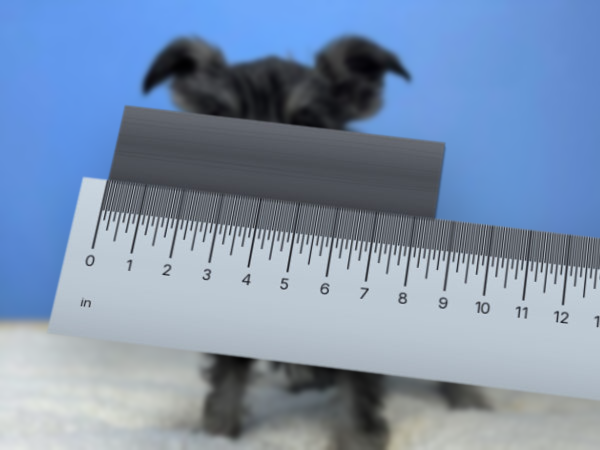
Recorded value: 8.5
